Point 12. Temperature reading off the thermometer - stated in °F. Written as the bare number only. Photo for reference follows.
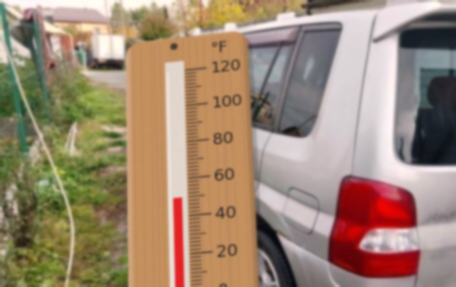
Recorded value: 50
